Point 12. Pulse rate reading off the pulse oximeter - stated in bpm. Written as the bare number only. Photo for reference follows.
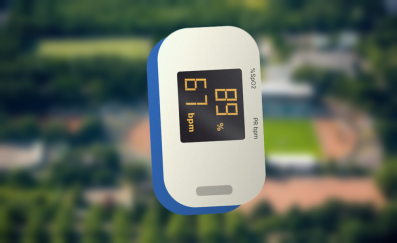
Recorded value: 67
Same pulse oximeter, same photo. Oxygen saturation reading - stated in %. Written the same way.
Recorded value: 89
